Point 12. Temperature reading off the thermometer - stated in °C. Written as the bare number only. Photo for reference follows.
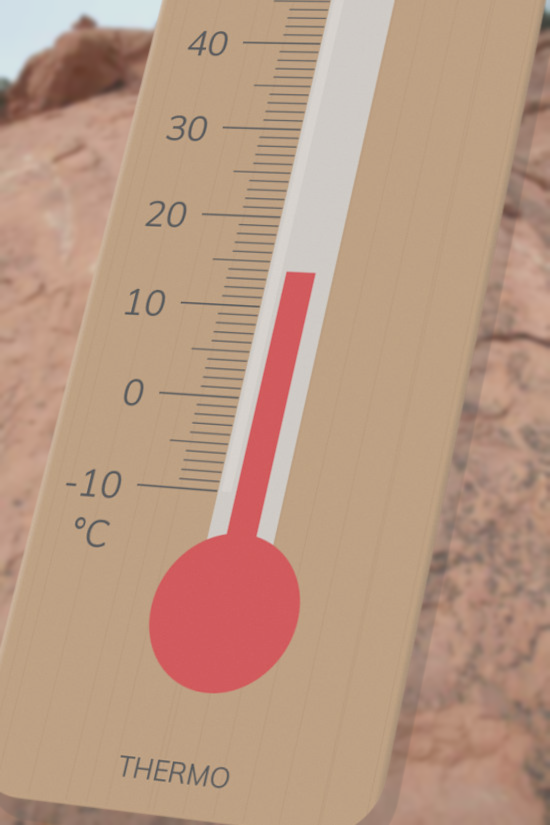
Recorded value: 14
